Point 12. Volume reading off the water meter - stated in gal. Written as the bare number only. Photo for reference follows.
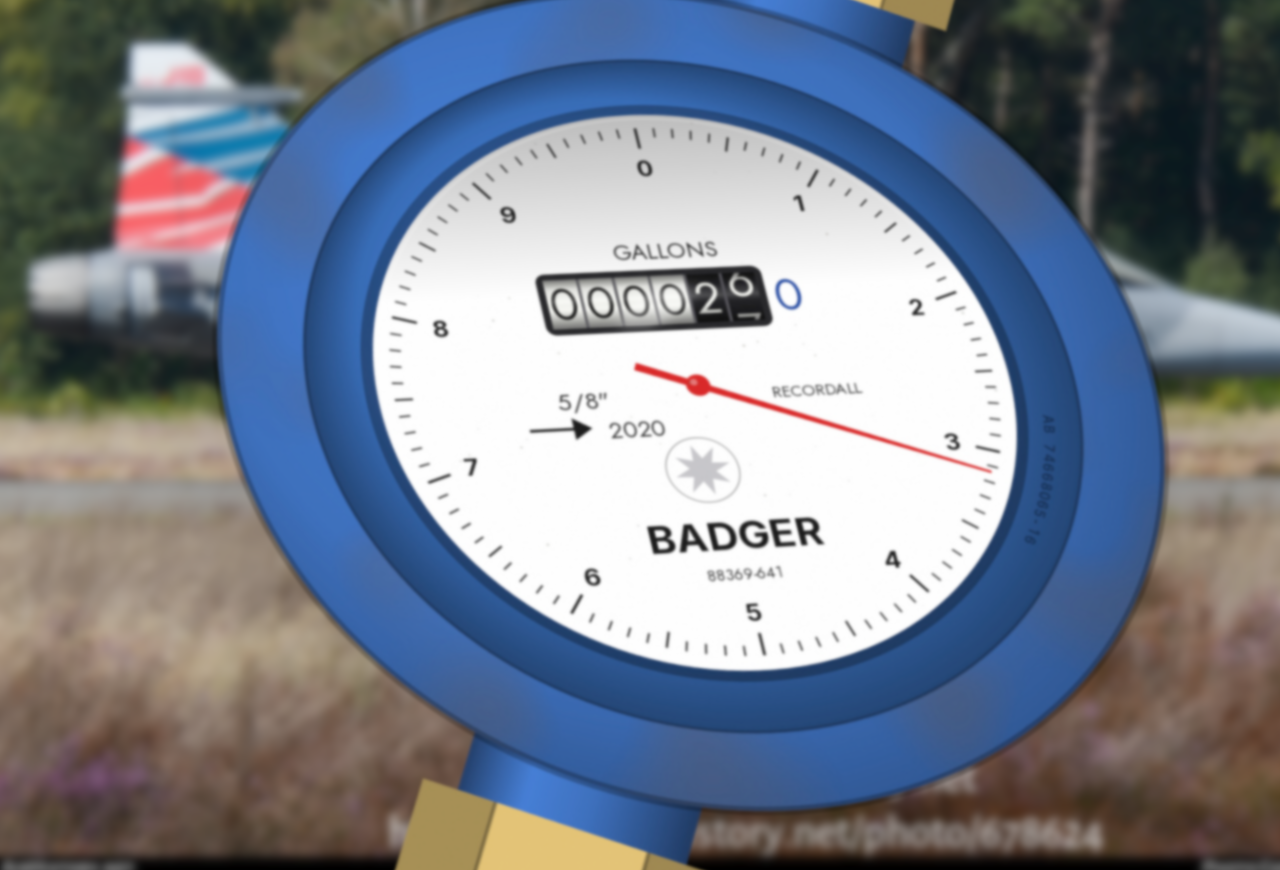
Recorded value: 263.1
